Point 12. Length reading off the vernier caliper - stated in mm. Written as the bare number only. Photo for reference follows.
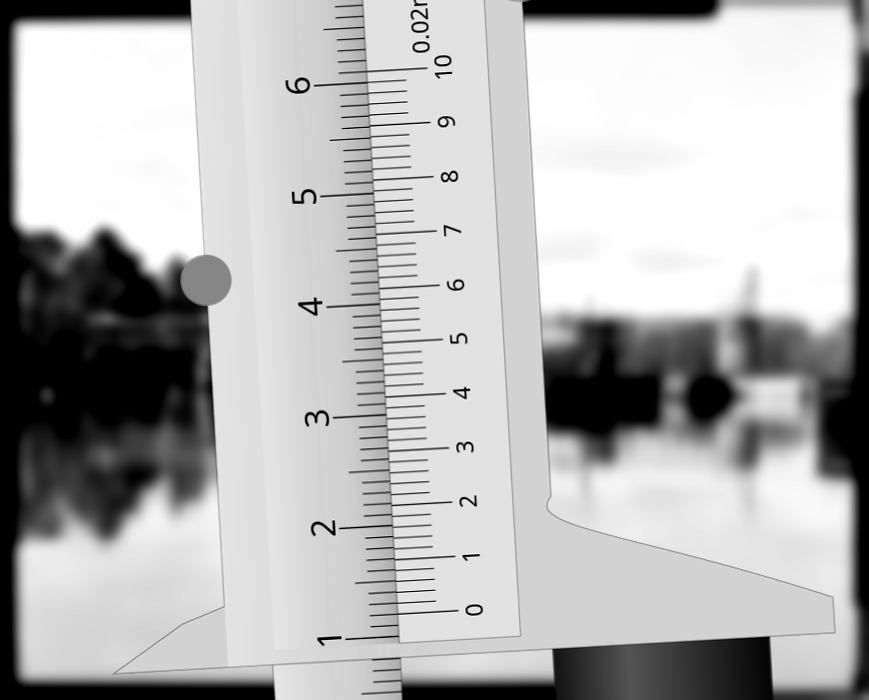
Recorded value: 12.0
